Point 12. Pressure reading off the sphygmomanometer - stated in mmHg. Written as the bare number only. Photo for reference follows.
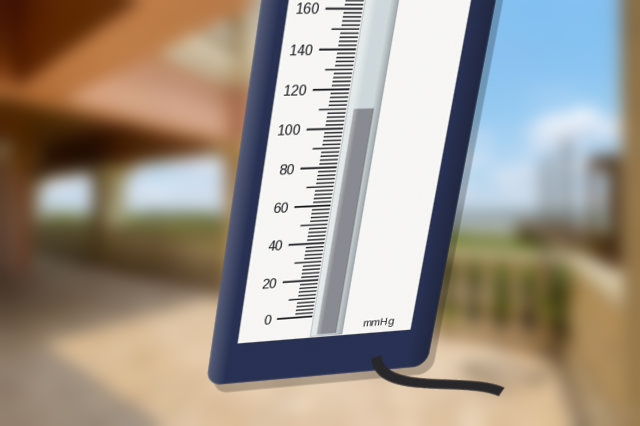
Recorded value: 110
